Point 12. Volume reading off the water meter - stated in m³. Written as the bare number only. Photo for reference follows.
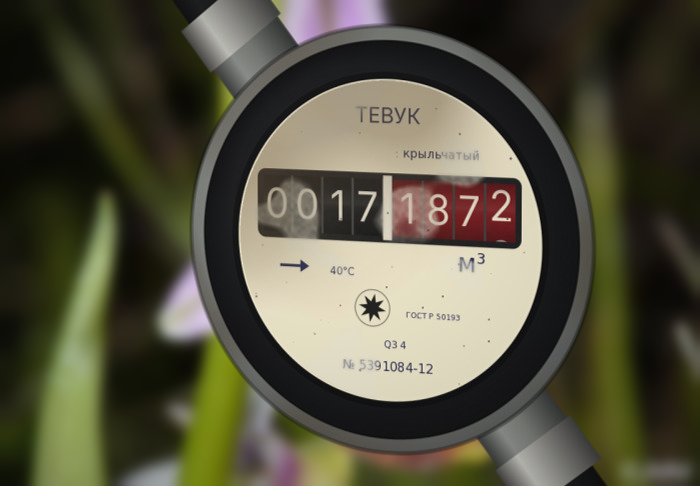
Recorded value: 17.1872
